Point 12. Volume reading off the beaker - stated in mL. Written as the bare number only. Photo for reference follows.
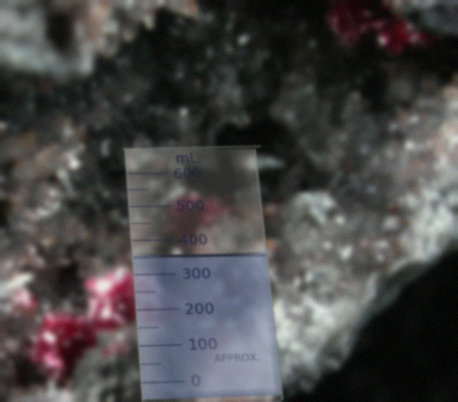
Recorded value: 350
